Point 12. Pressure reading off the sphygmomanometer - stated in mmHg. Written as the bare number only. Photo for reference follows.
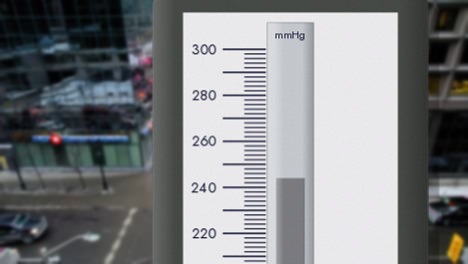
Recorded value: 244
